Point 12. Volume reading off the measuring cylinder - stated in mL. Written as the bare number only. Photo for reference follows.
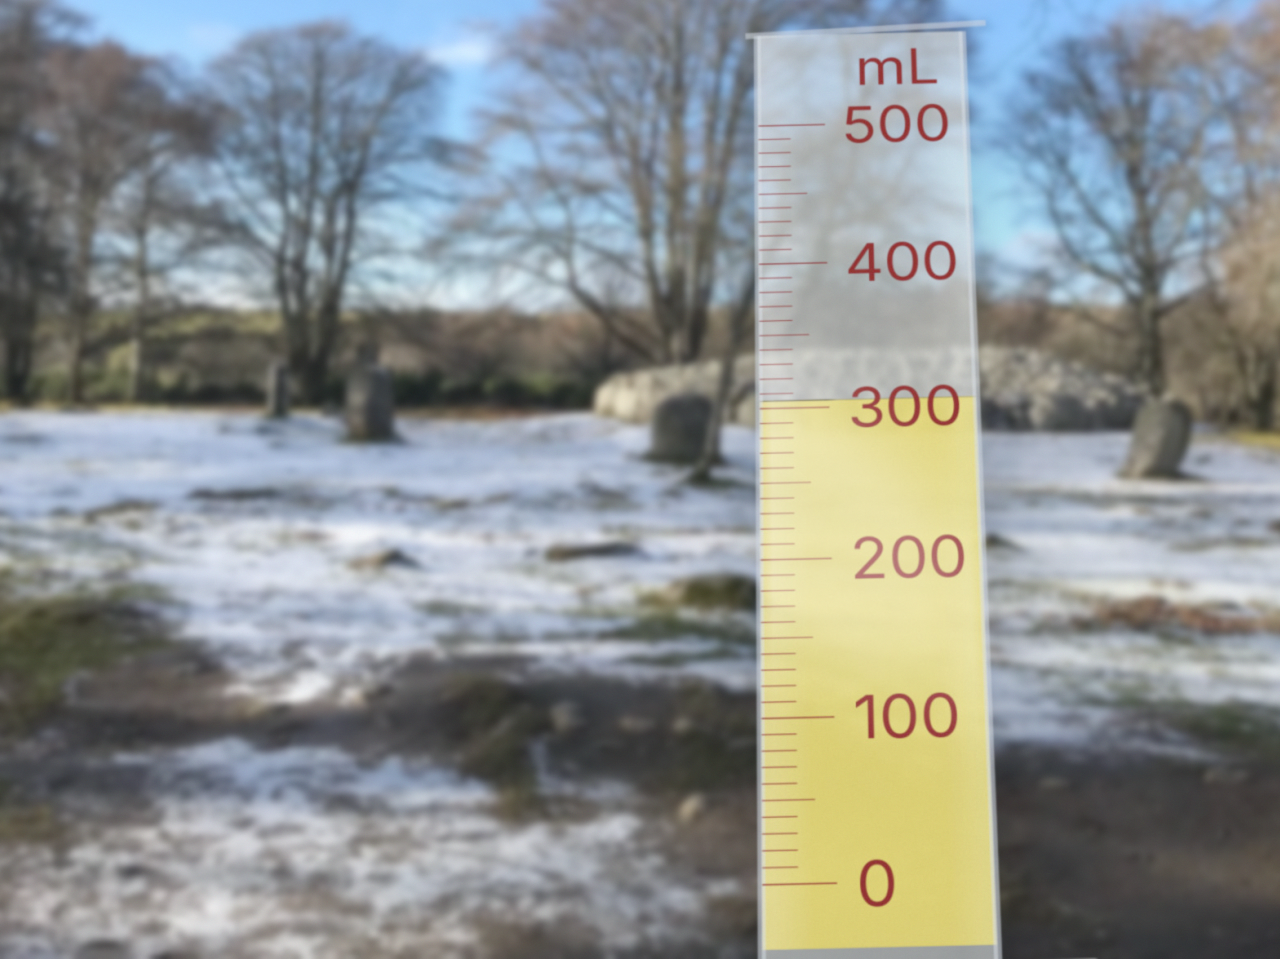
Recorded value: 305
